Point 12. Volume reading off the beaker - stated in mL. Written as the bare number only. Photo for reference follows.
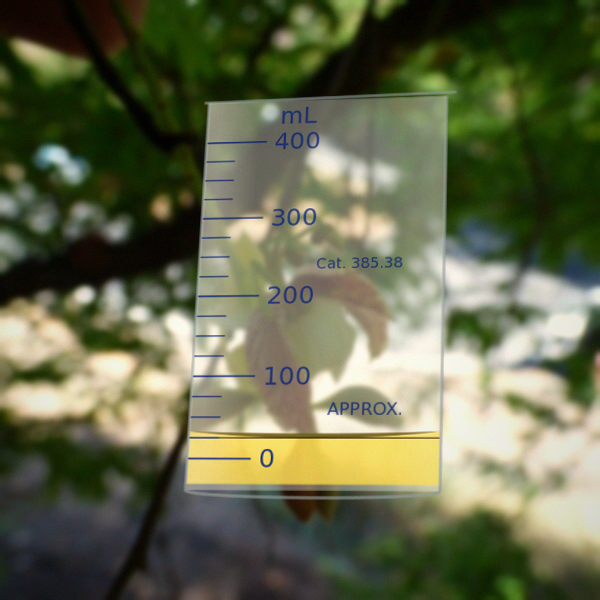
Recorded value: 25
